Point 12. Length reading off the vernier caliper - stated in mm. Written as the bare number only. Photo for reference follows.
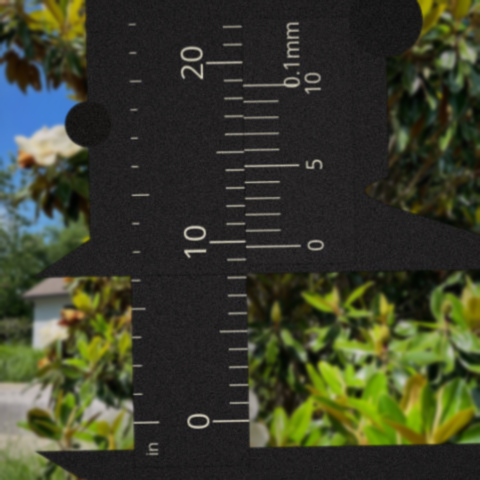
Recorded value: 9.7
